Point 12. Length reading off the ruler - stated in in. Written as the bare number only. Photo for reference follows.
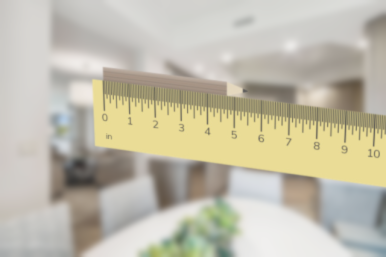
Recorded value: 5.5
